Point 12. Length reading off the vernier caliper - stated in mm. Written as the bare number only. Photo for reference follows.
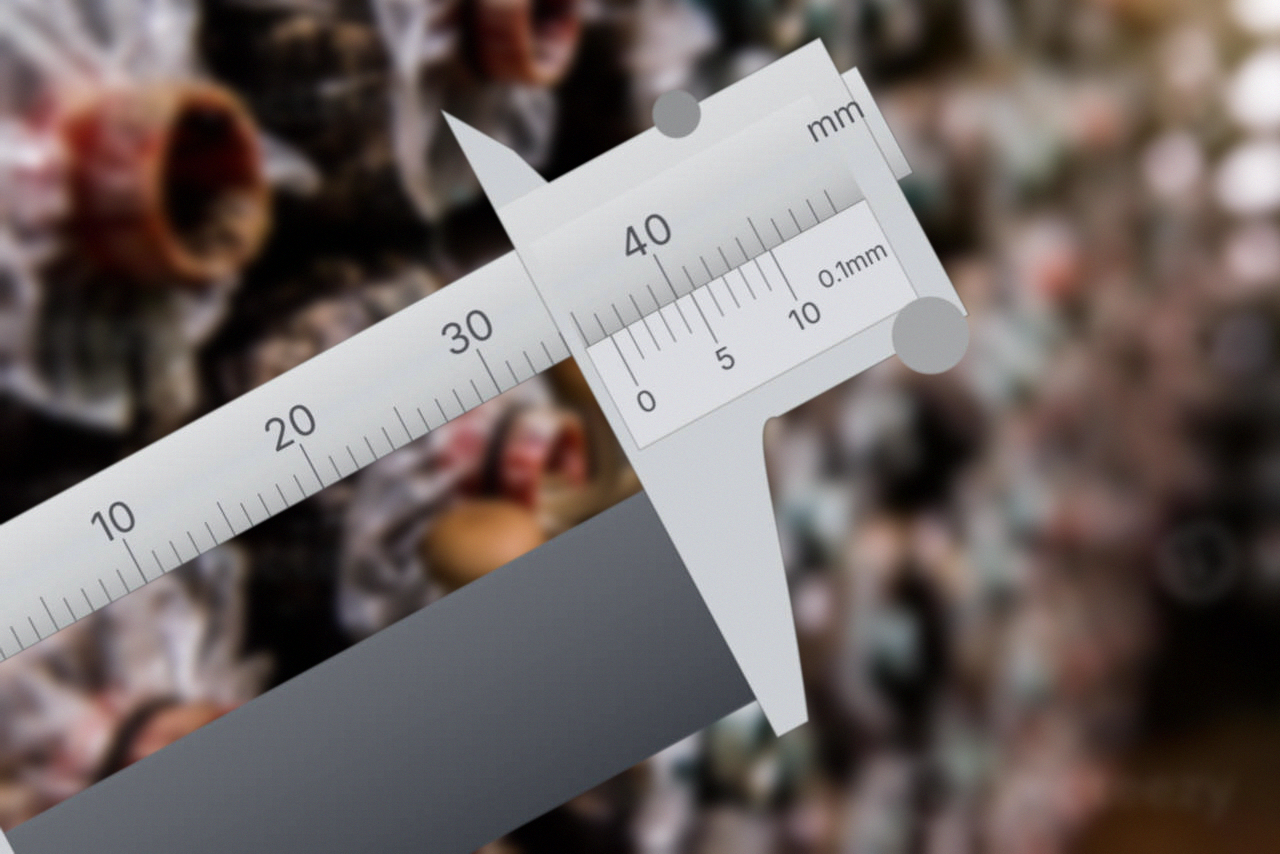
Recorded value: 36.2
